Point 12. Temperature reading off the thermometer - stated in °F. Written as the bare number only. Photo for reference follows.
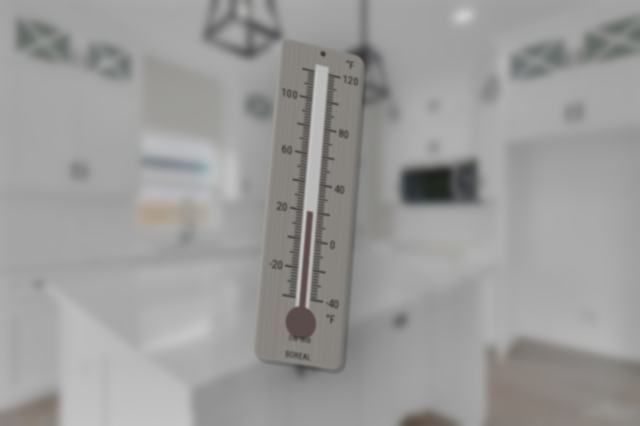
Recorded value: 20
